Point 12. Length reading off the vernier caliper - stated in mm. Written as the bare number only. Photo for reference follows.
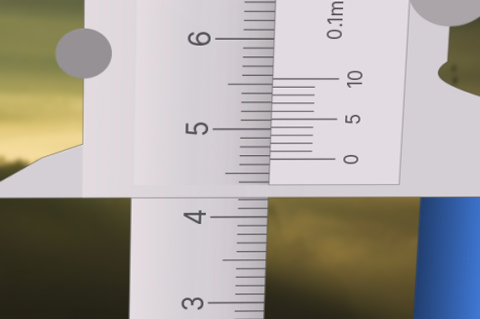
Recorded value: 46.6
